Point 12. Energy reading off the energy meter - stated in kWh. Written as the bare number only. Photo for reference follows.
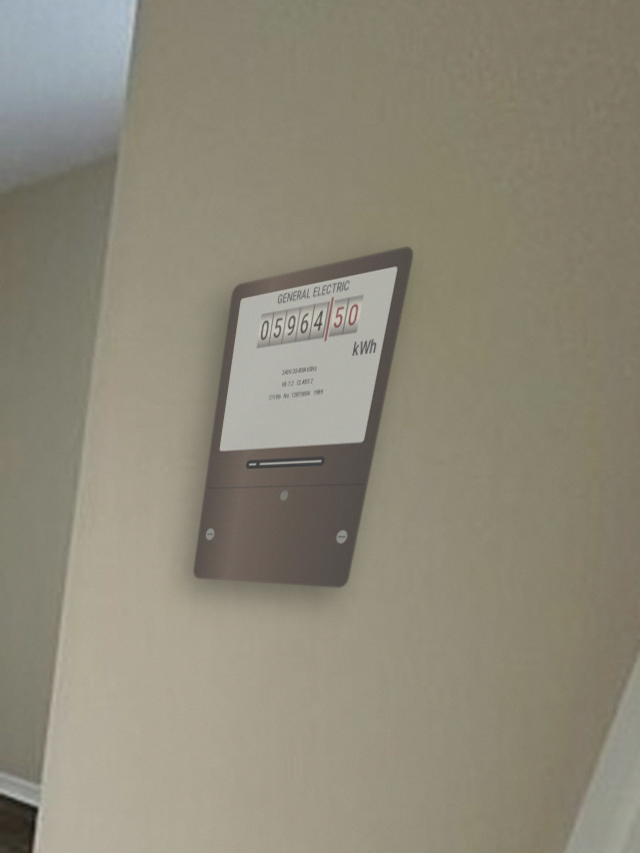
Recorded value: 5964.50
